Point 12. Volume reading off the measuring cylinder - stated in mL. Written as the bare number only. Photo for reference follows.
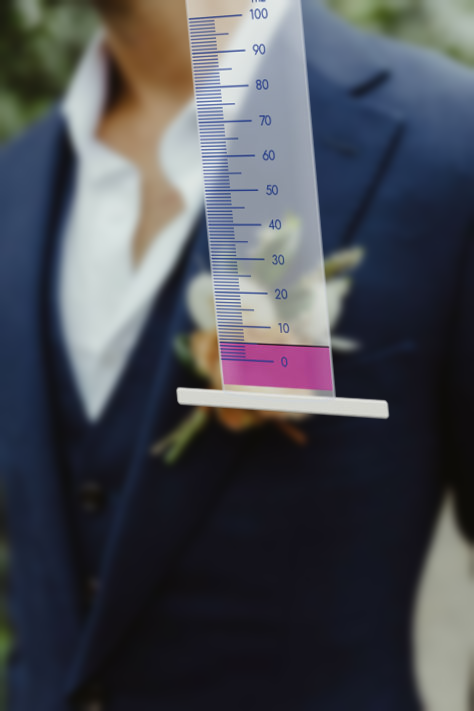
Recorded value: 5
